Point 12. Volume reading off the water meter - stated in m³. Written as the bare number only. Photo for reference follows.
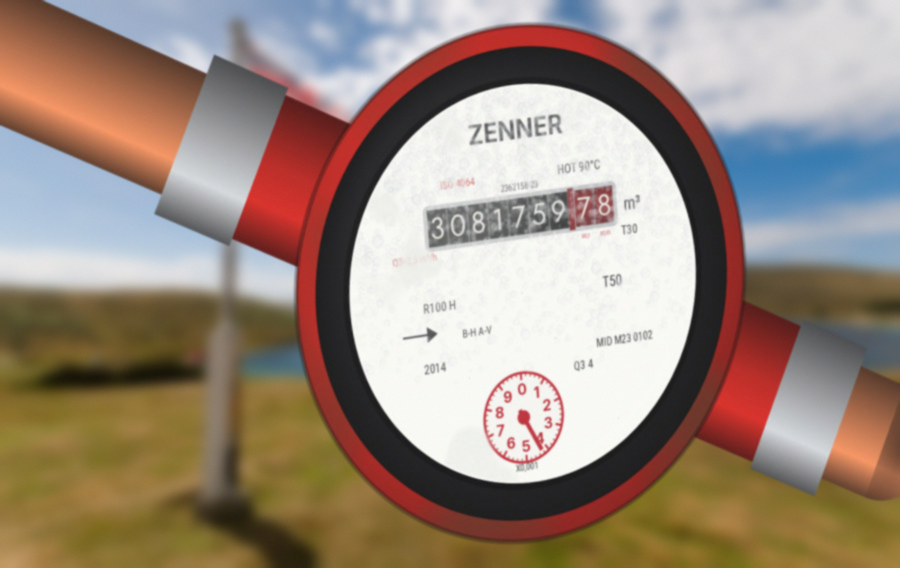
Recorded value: 3081759.784
